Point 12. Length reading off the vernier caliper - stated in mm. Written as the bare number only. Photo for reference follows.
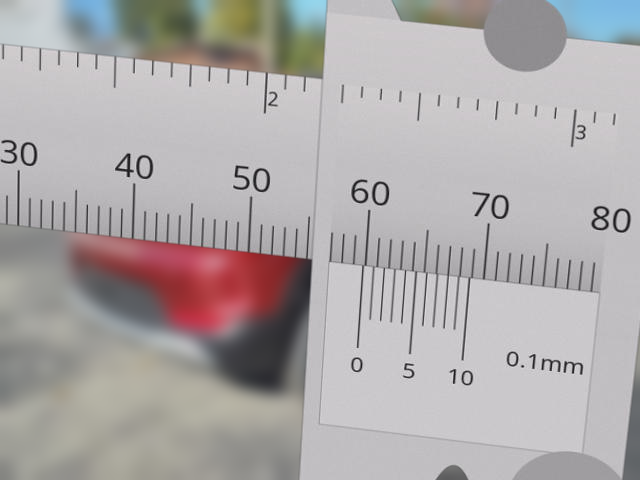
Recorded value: 59.8
